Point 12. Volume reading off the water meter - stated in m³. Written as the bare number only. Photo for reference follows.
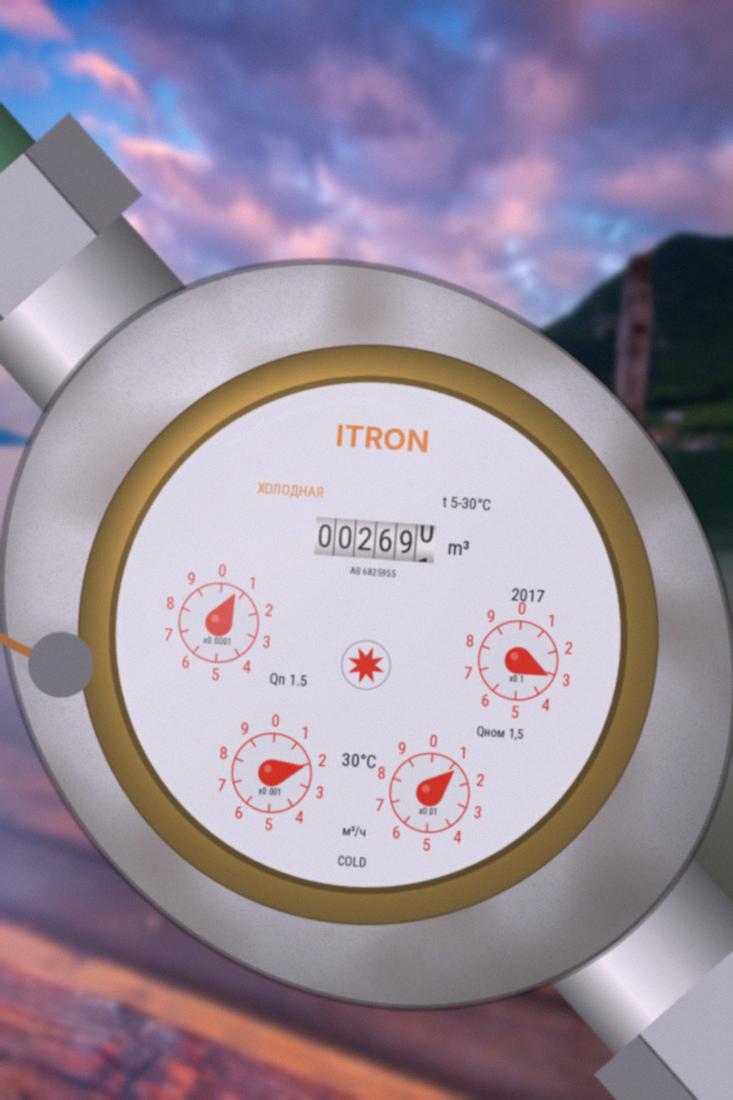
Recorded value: 2690.3120
